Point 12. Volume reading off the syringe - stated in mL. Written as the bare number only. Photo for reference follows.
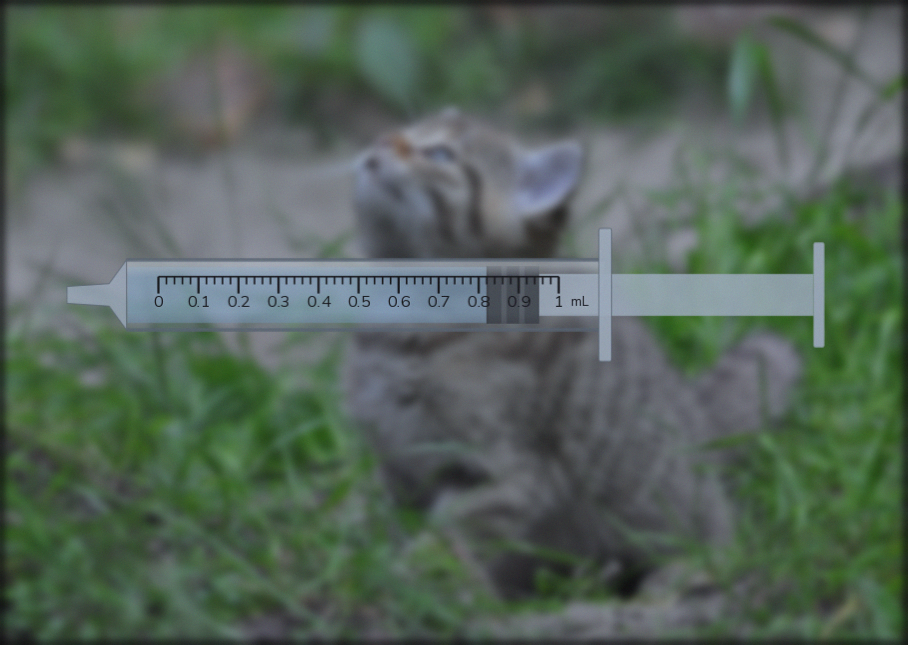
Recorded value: 0.82
